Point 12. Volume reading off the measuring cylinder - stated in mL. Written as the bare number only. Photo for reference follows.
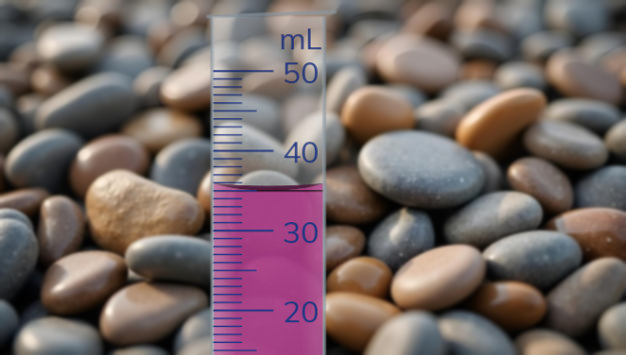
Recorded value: 35
